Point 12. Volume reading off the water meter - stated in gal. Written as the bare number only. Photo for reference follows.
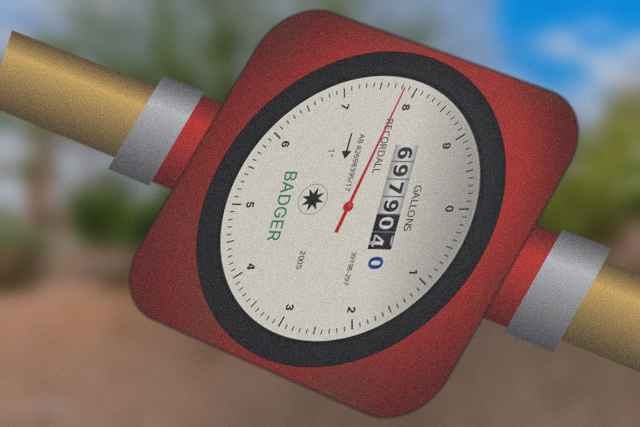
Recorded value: 6979037.8
